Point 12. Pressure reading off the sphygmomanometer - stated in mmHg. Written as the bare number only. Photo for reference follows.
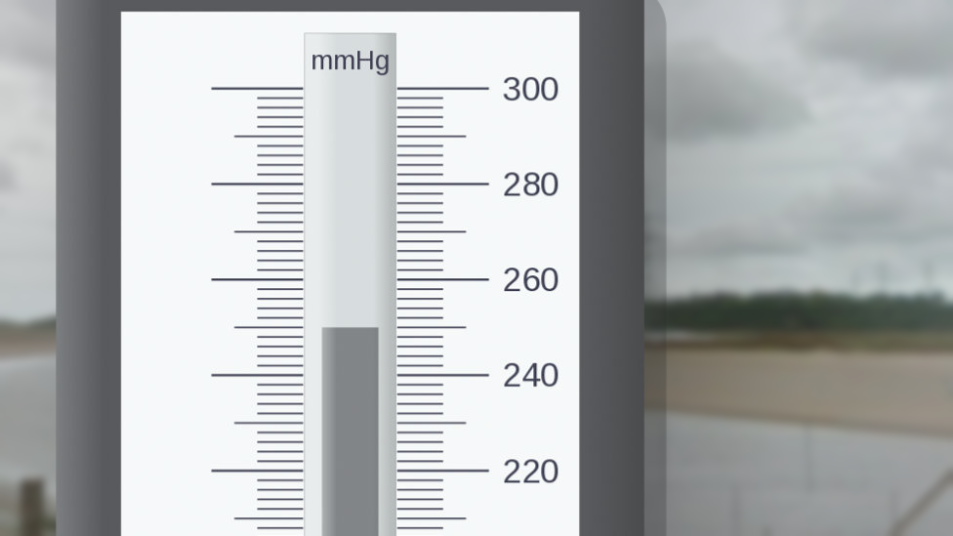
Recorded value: 250
